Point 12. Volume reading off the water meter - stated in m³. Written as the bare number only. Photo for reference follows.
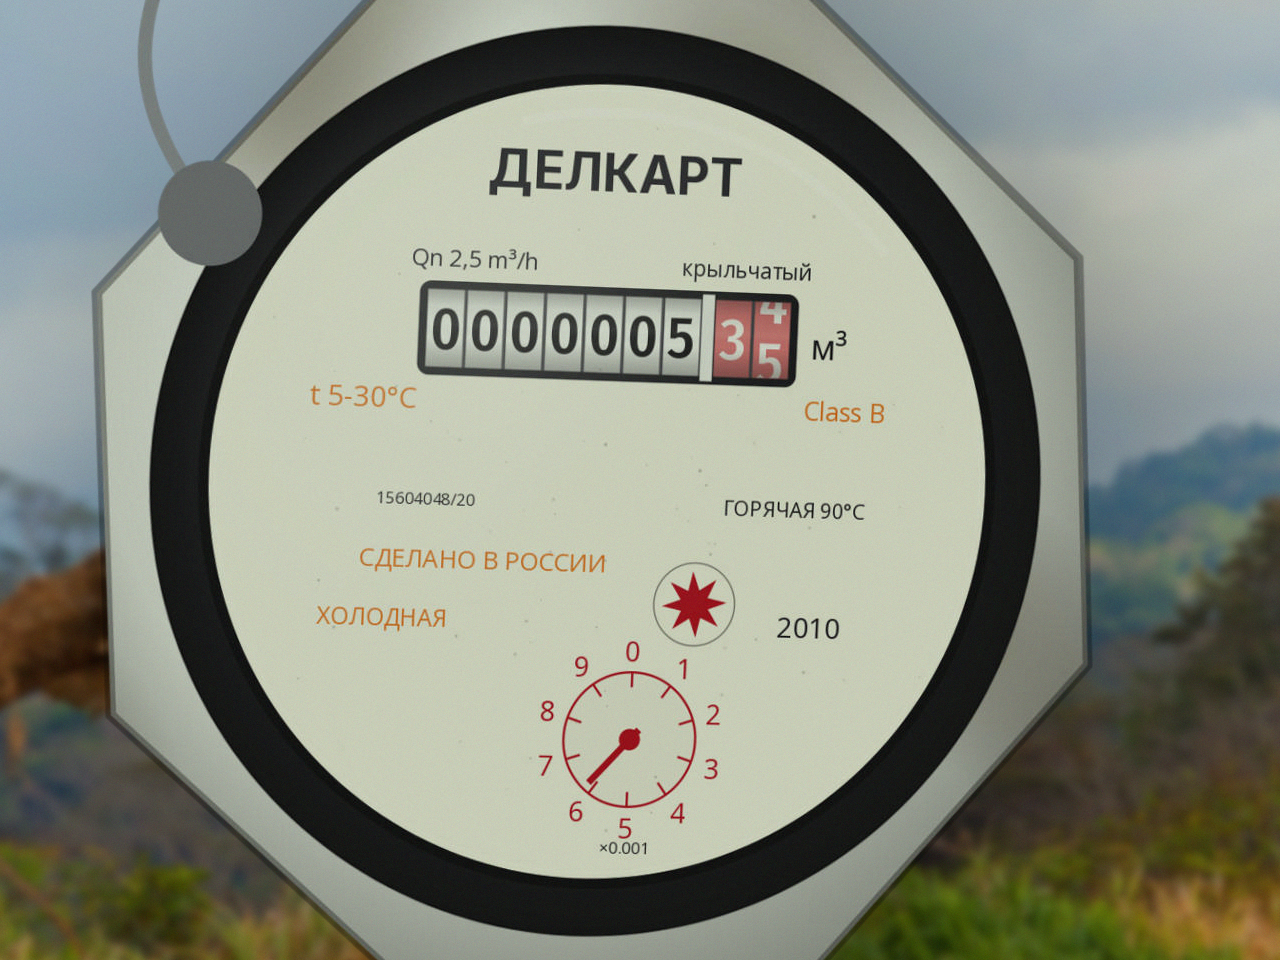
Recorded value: 5.346
